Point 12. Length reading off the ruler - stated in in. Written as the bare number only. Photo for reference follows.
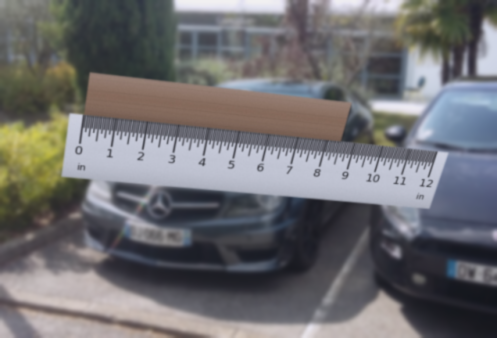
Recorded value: 8.5
